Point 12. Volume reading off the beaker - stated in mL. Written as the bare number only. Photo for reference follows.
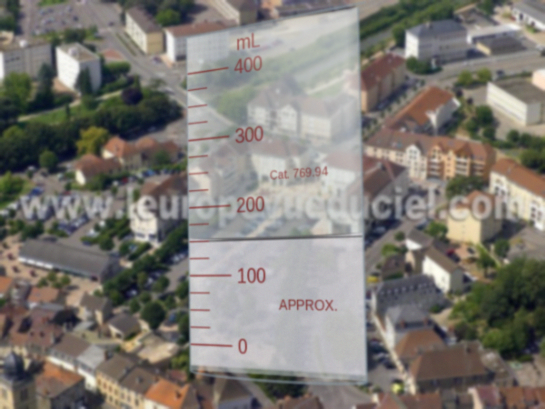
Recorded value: 150
